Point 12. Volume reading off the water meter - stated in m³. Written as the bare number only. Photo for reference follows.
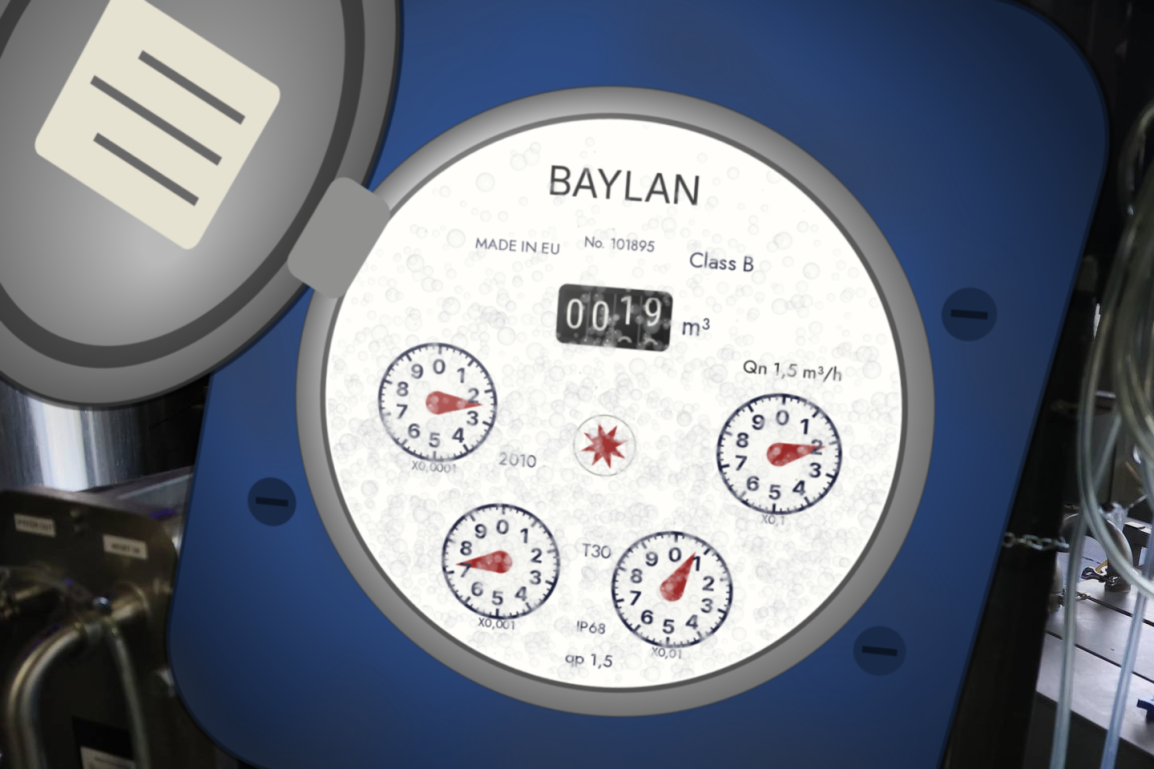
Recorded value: 19.2072
